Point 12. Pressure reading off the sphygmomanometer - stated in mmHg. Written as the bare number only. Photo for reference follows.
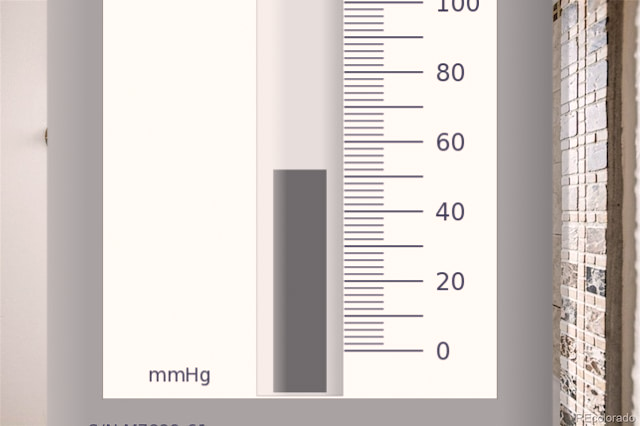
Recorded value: 52
